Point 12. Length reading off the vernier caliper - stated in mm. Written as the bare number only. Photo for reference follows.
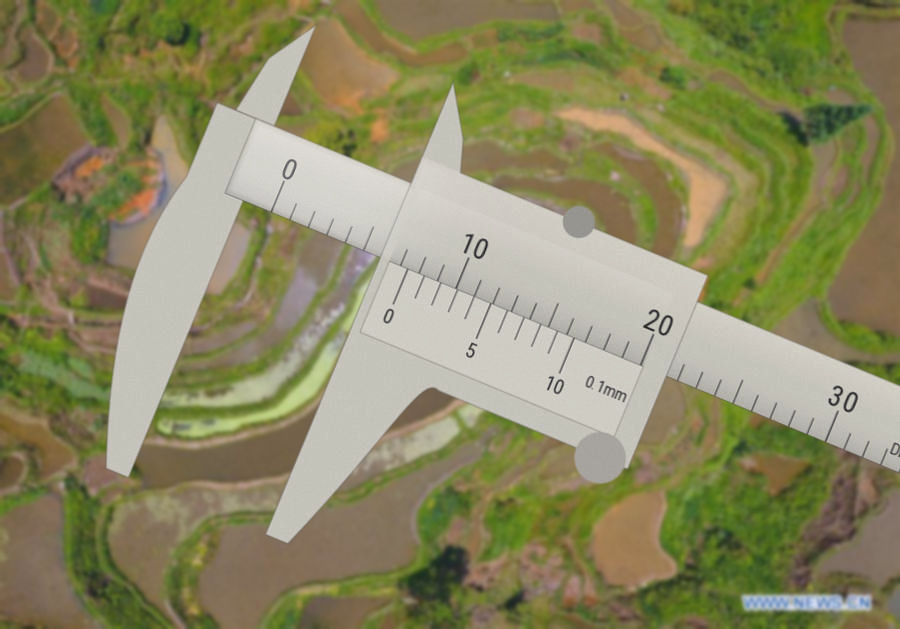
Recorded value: 7.4
